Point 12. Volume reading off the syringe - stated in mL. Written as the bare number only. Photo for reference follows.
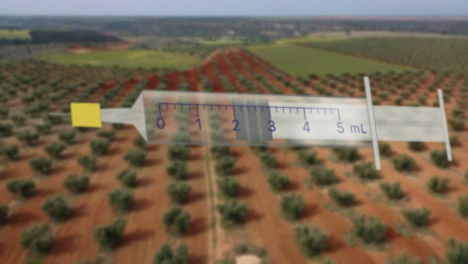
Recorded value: 2
